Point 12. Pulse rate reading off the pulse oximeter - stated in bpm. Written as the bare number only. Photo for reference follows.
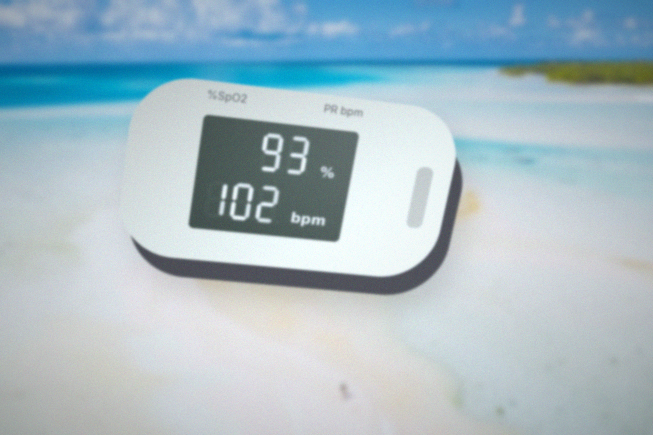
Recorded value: 102
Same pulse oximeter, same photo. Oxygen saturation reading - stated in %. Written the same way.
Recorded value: 93
